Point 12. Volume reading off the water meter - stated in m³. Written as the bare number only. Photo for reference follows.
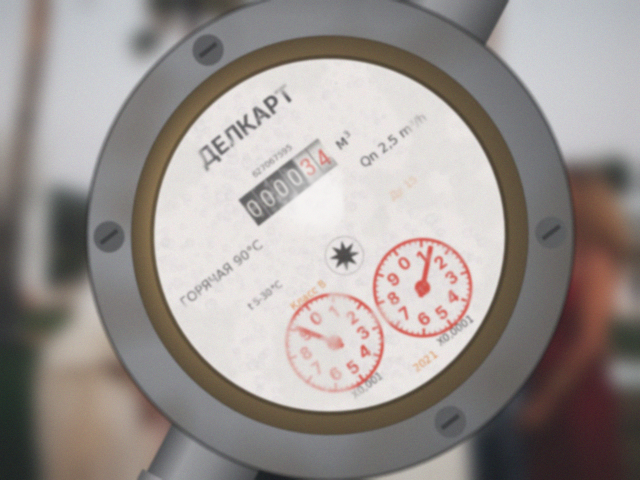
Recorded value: 0.3391
